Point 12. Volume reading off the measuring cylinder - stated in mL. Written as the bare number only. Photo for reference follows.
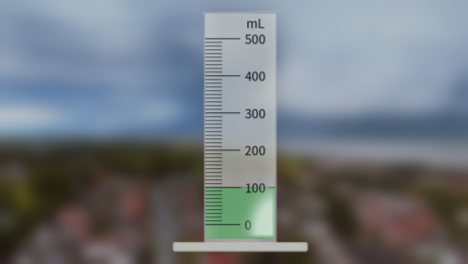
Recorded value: 100
